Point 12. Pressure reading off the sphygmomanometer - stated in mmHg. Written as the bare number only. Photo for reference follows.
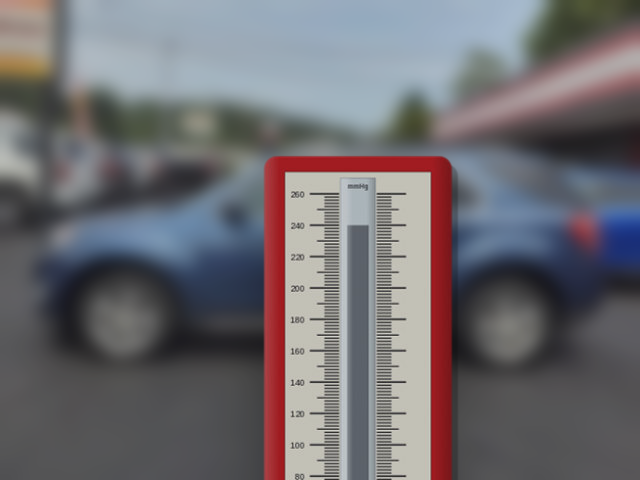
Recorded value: 240
